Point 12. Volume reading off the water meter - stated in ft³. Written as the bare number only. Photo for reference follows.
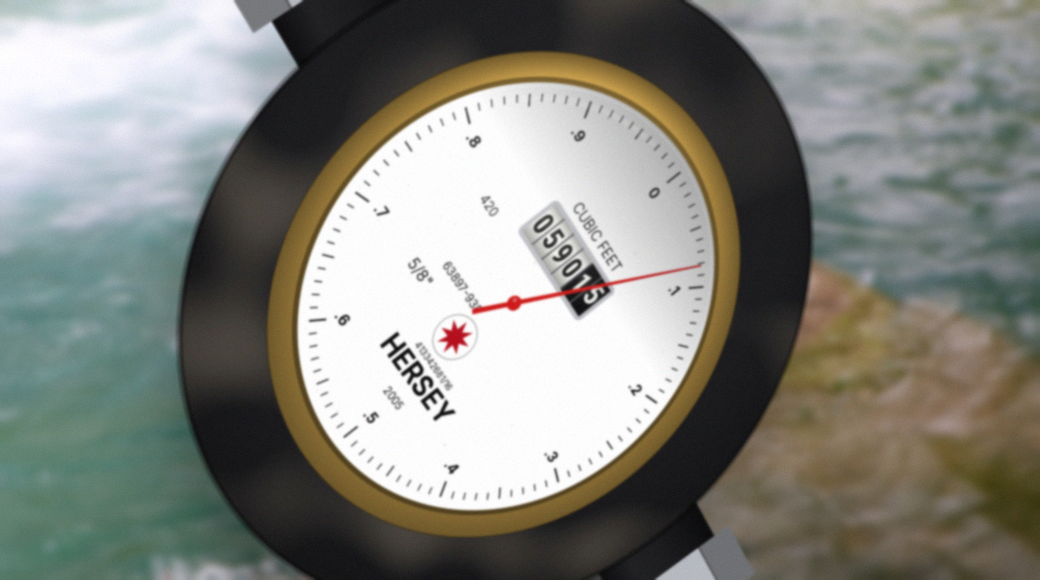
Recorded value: 59015.08
